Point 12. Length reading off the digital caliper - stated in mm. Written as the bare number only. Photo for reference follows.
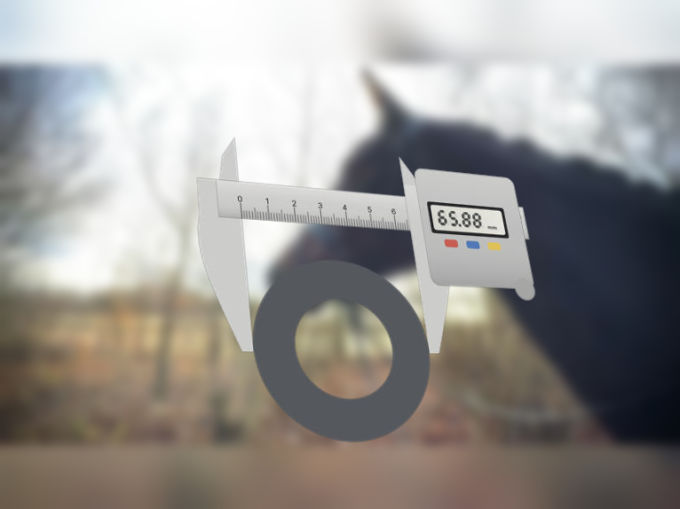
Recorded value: 65.88
